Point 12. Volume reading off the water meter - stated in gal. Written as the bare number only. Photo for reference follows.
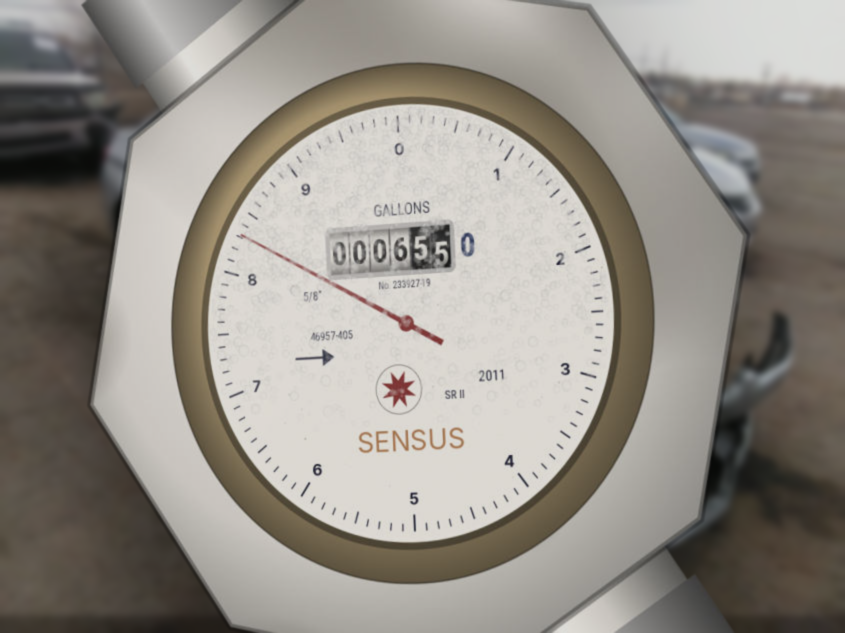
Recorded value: 6548.3
